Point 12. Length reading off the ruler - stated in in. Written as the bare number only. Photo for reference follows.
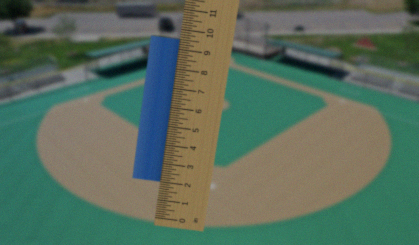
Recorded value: 7.5
